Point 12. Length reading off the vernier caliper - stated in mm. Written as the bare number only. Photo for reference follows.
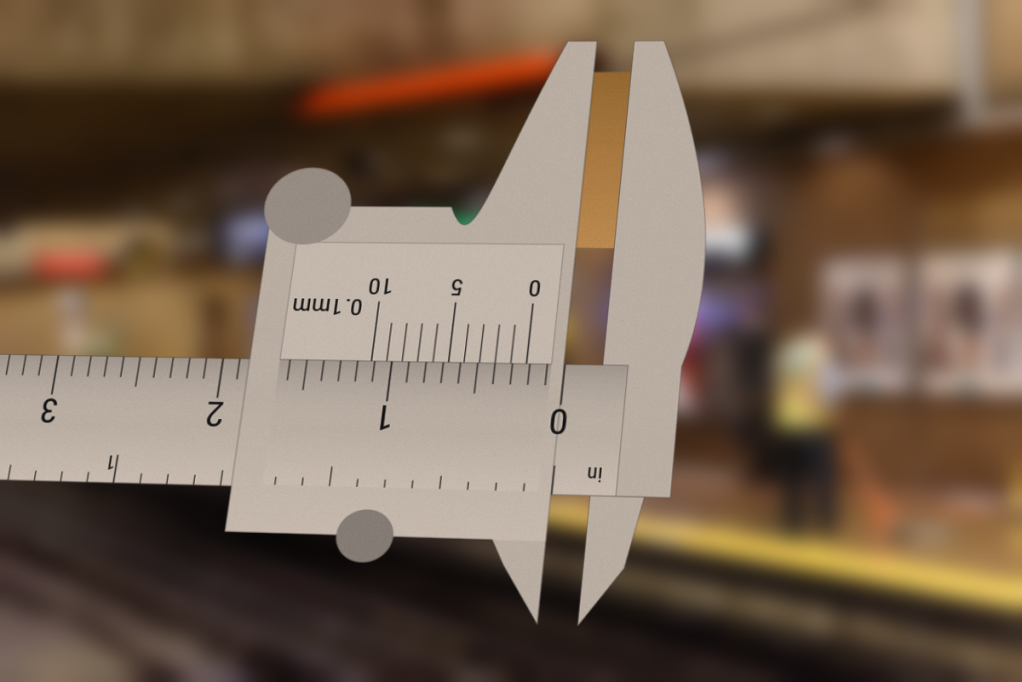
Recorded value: 2.2
